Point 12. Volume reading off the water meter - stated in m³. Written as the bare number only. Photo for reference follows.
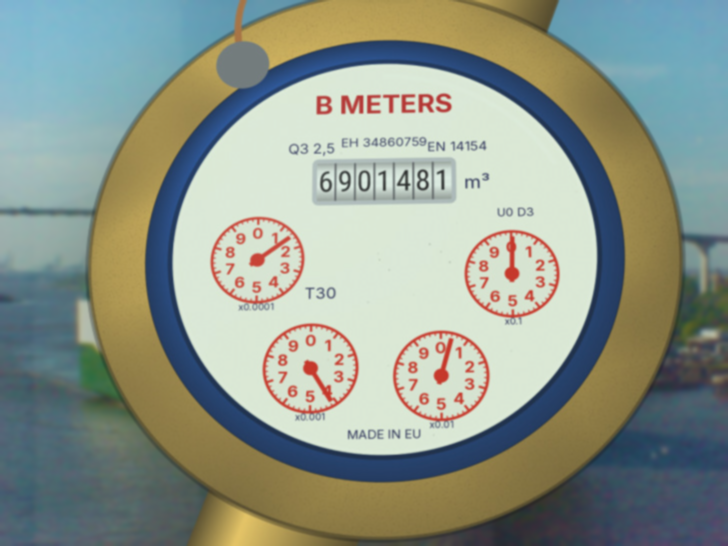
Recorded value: 6901481.0041
